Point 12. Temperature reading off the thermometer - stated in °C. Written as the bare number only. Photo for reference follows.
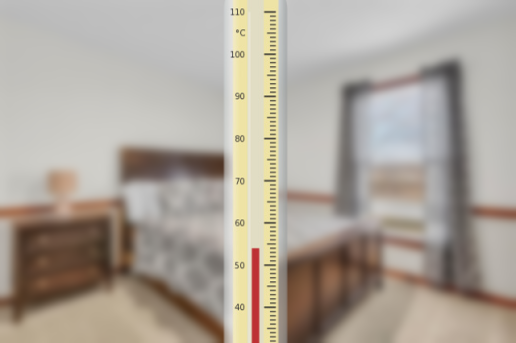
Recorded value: 54
